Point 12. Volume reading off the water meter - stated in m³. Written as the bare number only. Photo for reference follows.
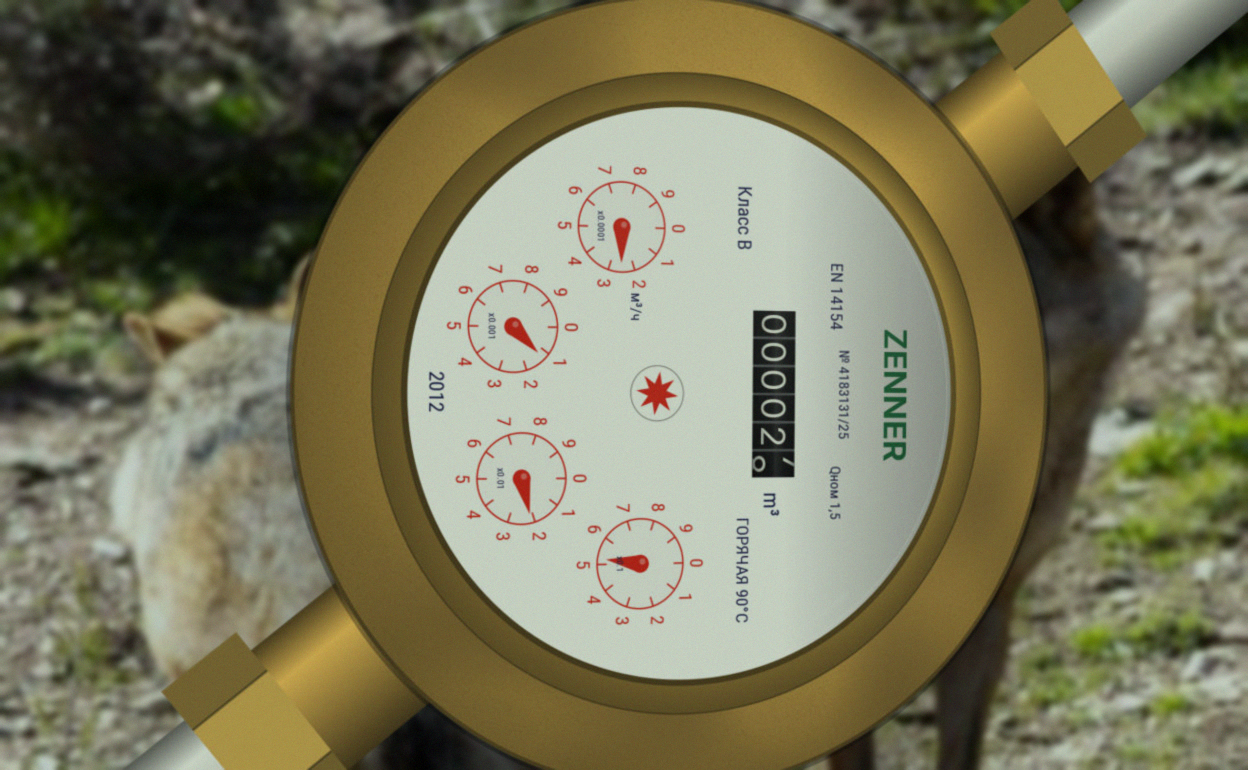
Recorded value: 27.5212
